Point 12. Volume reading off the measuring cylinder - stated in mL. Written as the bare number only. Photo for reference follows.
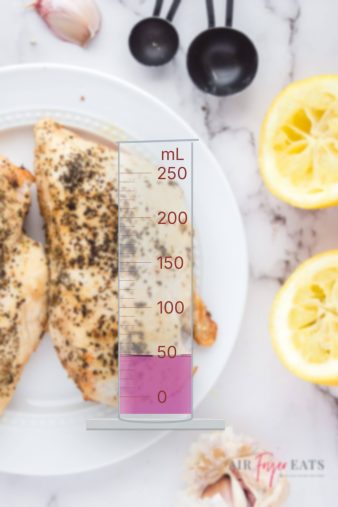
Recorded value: 45
